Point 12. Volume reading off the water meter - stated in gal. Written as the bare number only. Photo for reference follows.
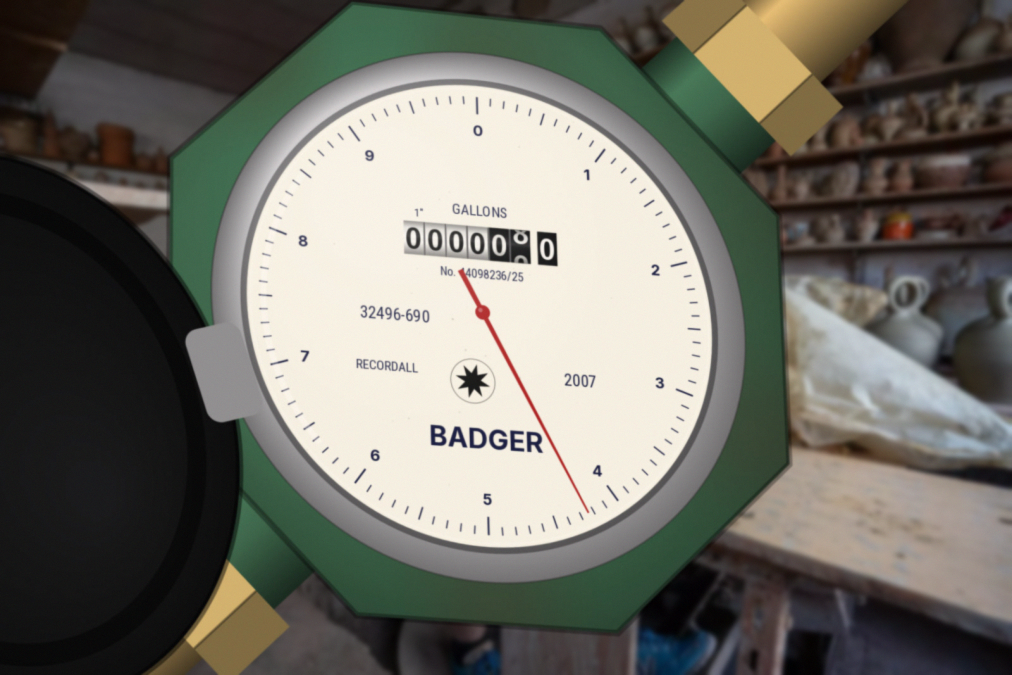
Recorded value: 84.2
